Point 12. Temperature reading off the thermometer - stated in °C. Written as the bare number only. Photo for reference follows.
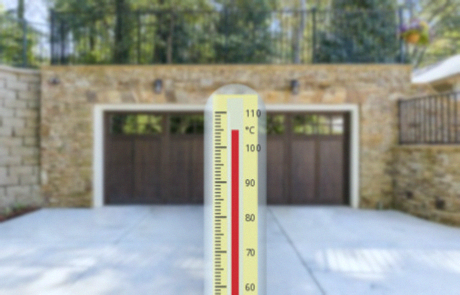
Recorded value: 105
